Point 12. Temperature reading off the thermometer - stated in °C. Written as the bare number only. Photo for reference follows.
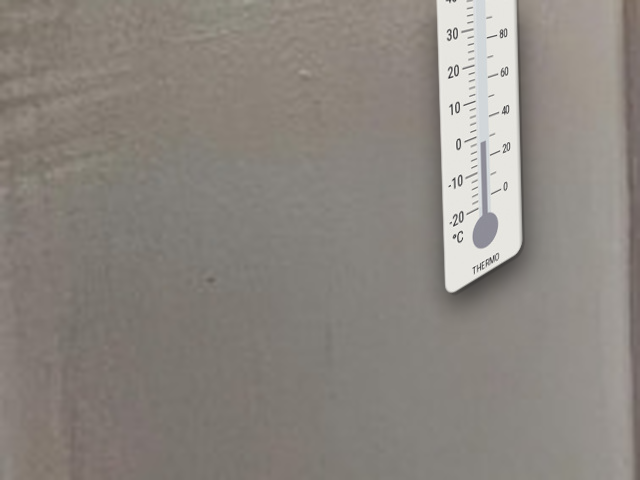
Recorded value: -2
